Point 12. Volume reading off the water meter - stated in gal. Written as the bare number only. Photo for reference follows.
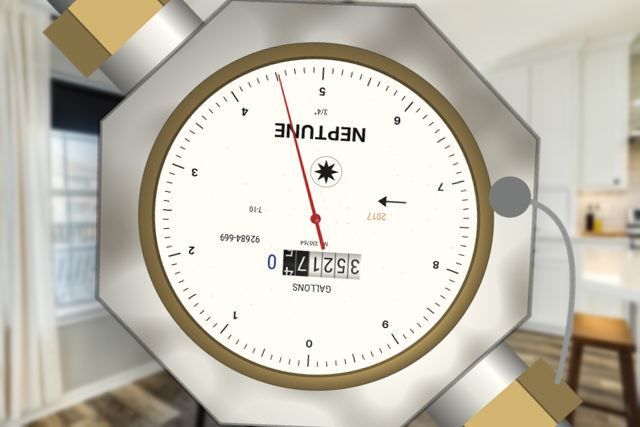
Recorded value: 3521744.5
